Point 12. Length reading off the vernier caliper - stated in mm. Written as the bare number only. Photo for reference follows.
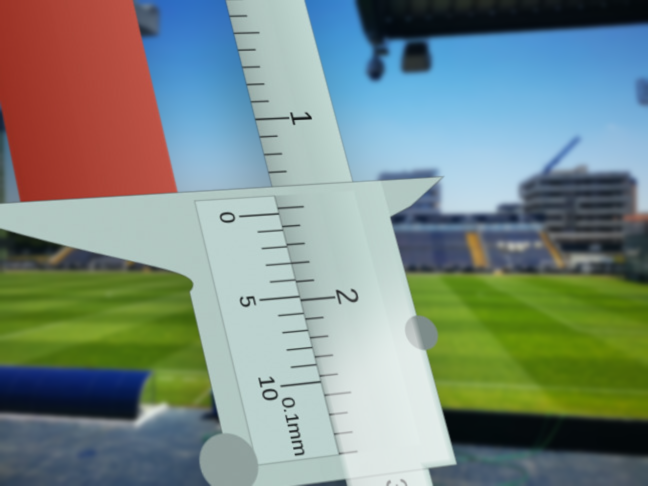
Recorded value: 15.3
